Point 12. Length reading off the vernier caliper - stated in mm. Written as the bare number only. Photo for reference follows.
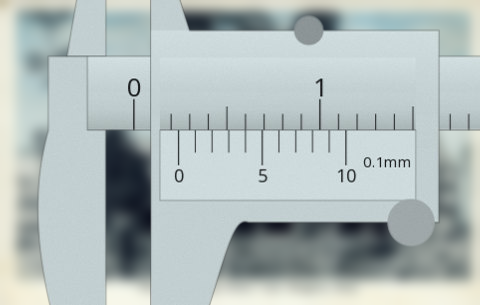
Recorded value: 2.4
